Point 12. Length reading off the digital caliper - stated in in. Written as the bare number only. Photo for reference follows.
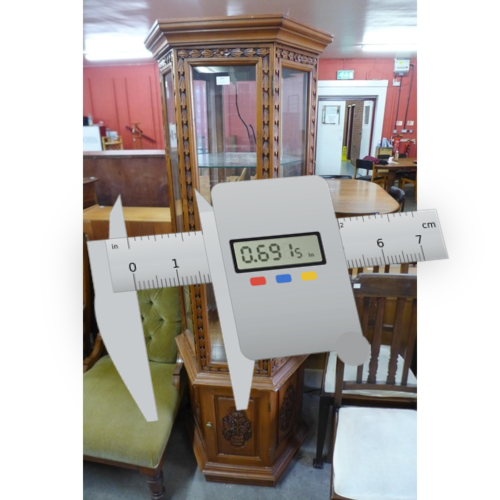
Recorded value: 0.6915
